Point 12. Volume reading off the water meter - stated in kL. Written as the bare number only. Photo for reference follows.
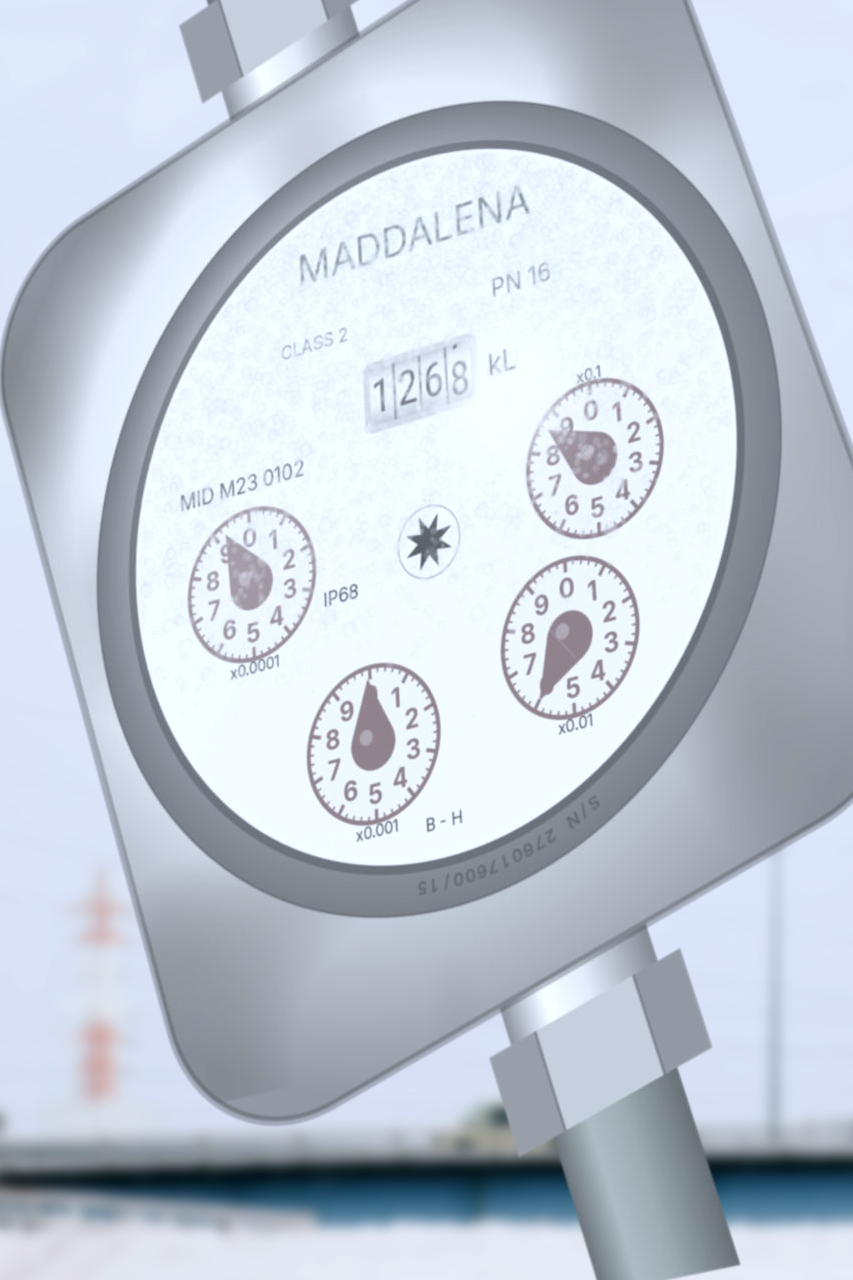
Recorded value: 1267.8599
